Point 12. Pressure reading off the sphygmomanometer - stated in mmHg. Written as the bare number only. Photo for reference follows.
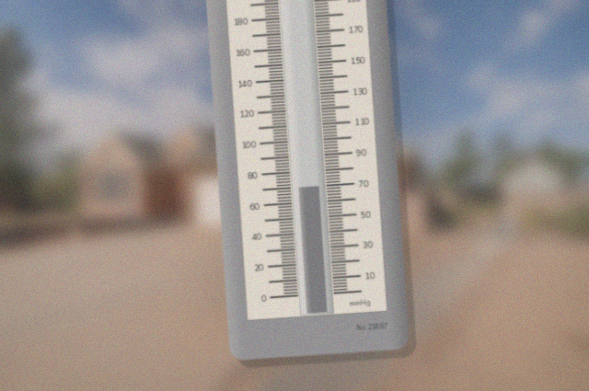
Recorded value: 70
